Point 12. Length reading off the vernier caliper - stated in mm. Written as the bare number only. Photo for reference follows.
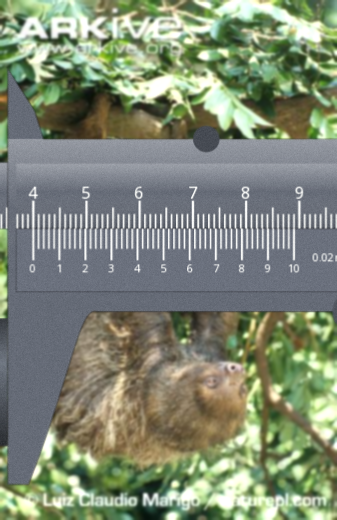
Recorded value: 40.0
